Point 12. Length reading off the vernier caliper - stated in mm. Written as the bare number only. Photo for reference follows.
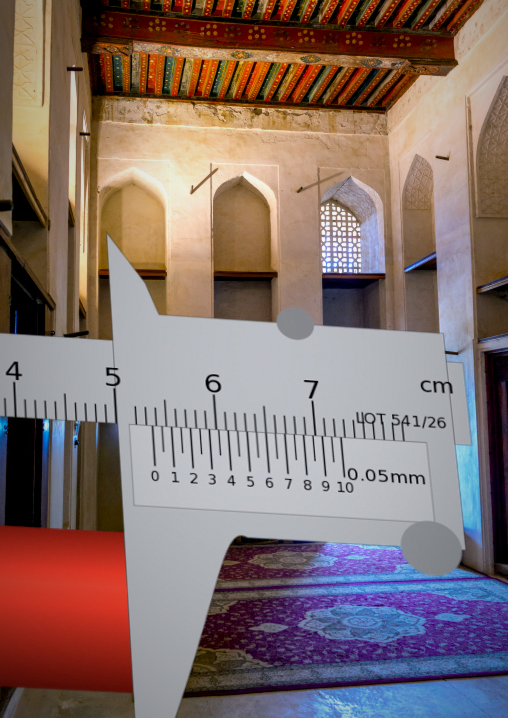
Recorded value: 53.6
